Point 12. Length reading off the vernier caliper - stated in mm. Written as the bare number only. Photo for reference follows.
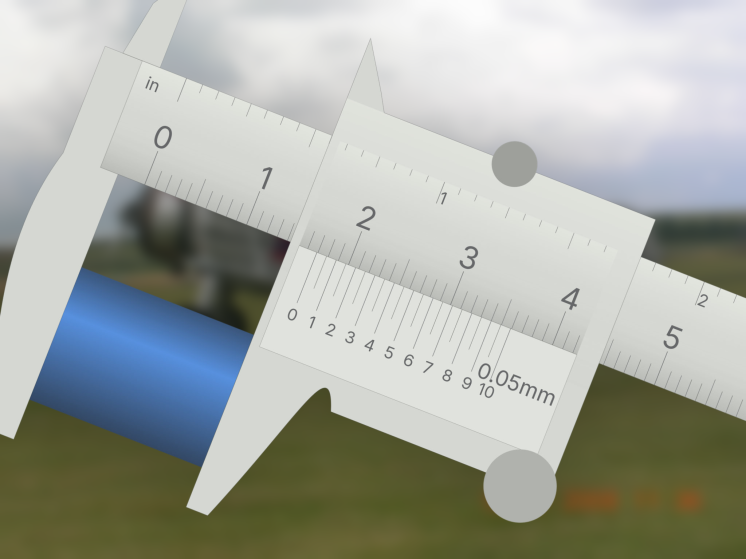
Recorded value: 16.9
